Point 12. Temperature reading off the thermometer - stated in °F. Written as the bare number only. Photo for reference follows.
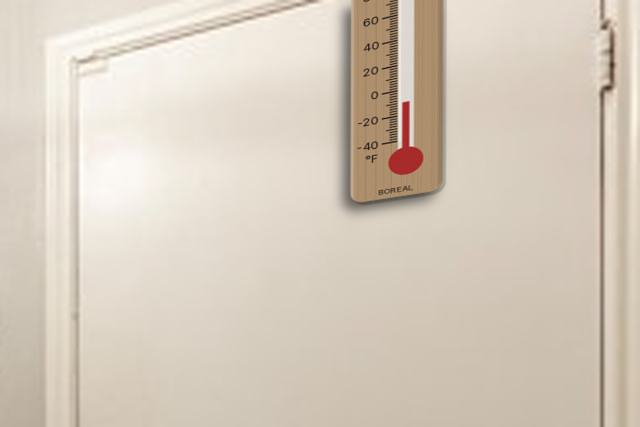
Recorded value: -10
